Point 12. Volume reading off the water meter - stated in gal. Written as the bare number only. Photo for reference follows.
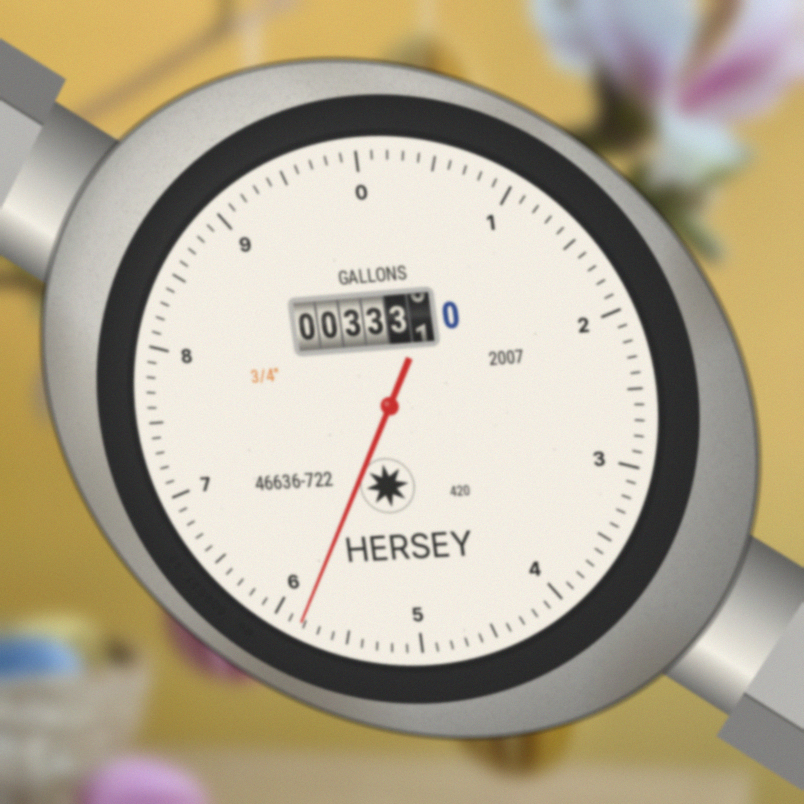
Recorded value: 33305.8
